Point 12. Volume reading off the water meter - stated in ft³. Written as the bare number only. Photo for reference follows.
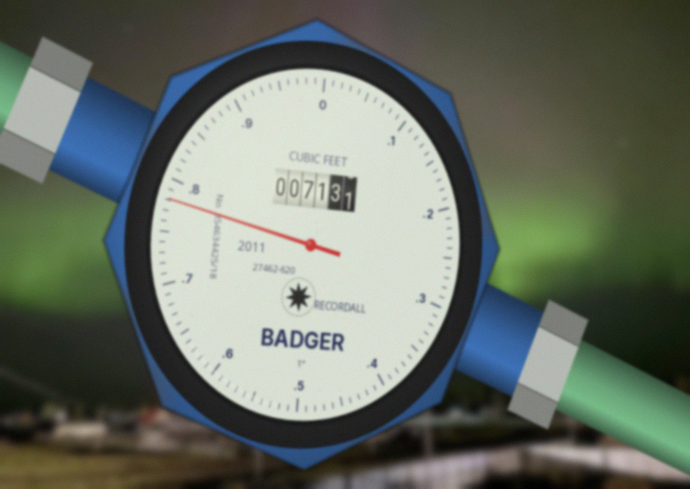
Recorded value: 7130.78
